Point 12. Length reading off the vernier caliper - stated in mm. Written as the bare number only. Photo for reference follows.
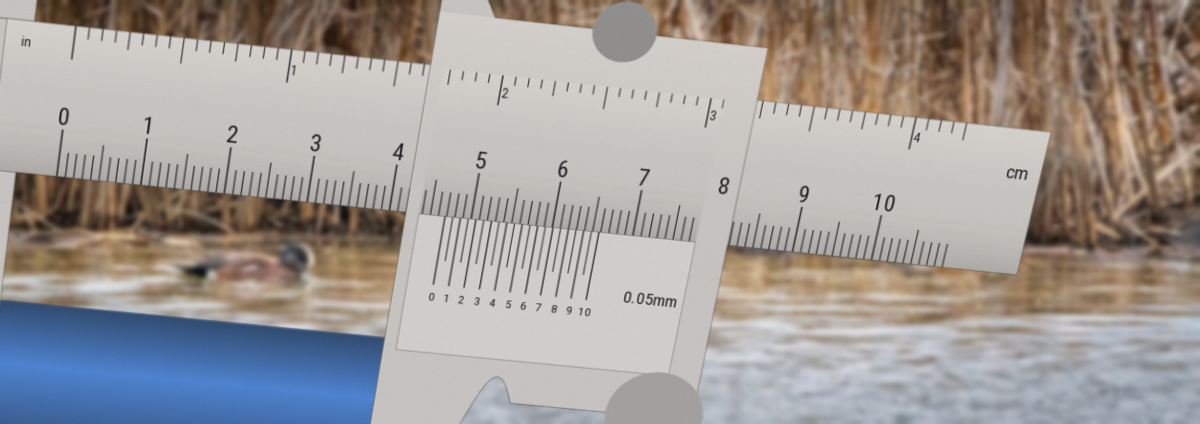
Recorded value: 46.8
